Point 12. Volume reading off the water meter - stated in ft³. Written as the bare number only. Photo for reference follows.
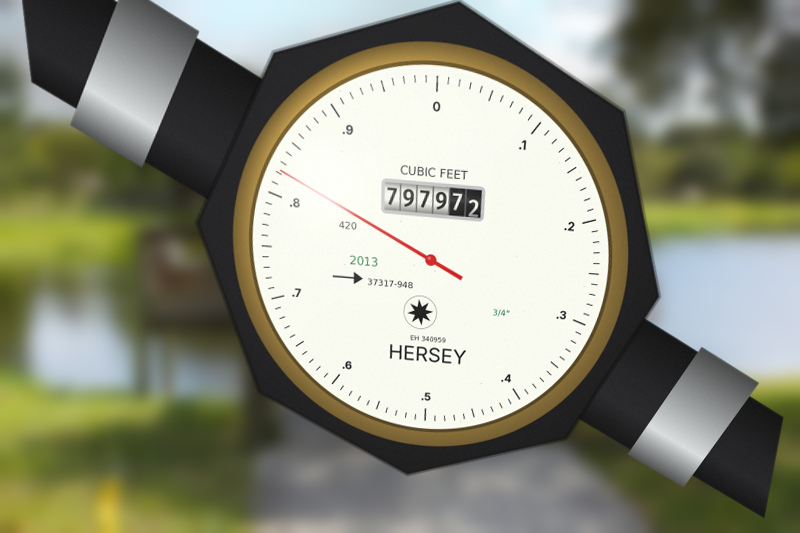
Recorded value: 797971.82
